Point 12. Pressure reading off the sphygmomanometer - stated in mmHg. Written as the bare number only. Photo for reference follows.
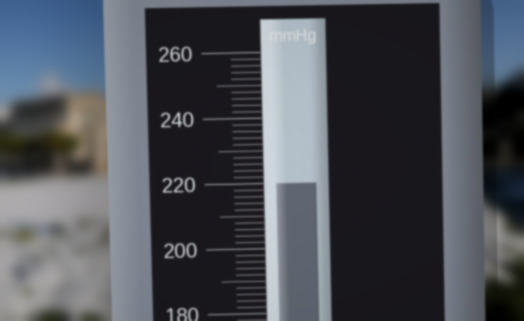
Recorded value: 220
